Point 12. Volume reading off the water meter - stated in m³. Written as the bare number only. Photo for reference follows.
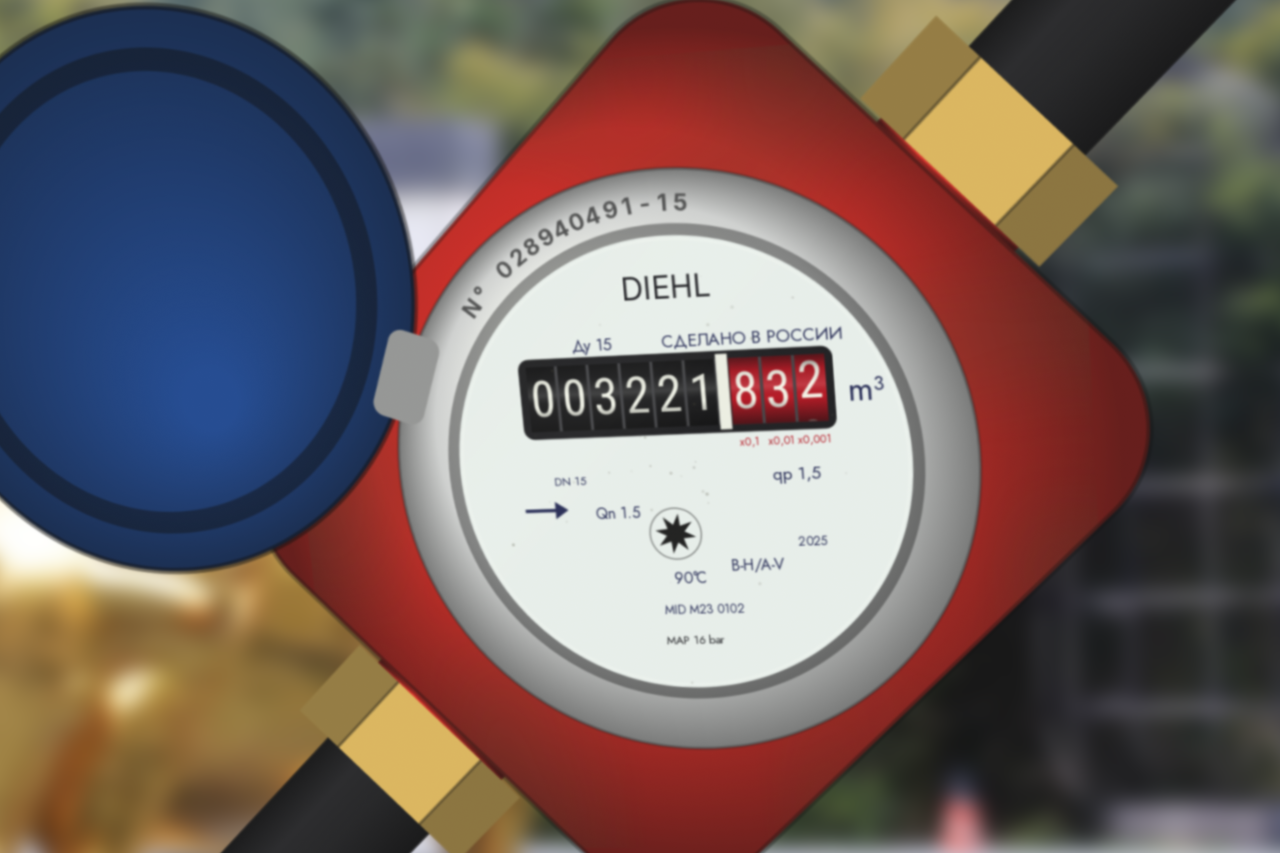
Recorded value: 3221.832
